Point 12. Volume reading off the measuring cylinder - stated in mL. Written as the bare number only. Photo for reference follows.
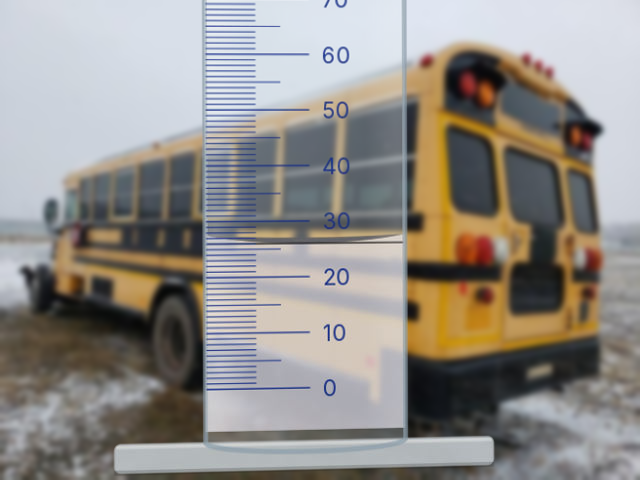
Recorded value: 26
